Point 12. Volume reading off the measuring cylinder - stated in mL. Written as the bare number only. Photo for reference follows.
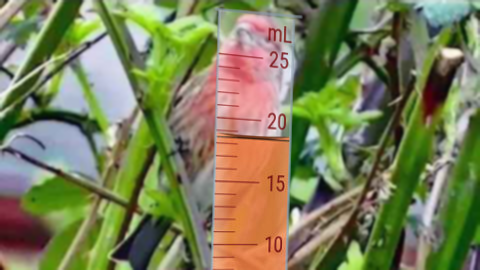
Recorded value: 18.5
